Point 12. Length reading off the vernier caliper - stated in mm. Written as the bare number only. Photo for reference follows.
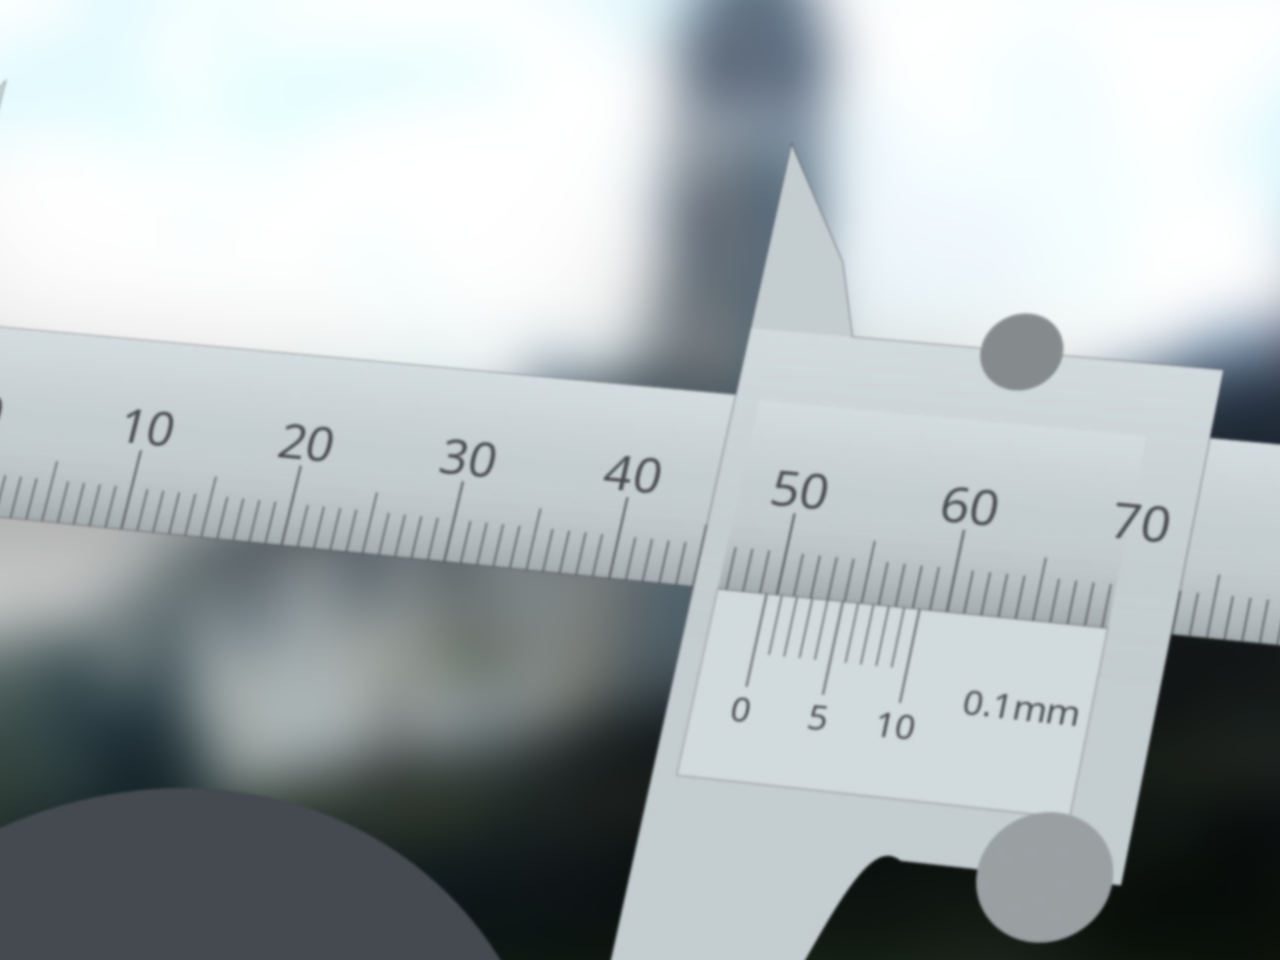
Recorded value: 49.4
